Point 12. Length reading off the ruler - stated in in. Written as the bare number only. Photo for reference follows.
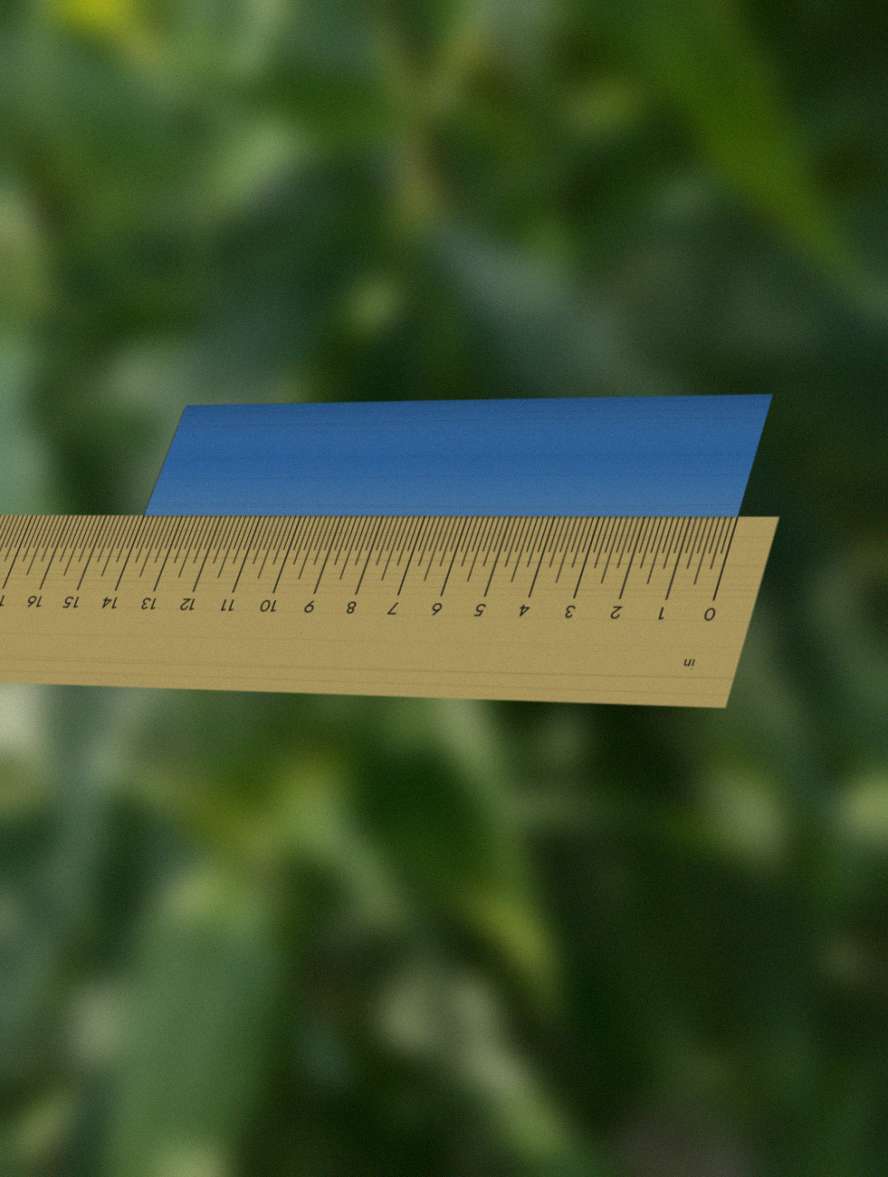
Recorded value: 14
